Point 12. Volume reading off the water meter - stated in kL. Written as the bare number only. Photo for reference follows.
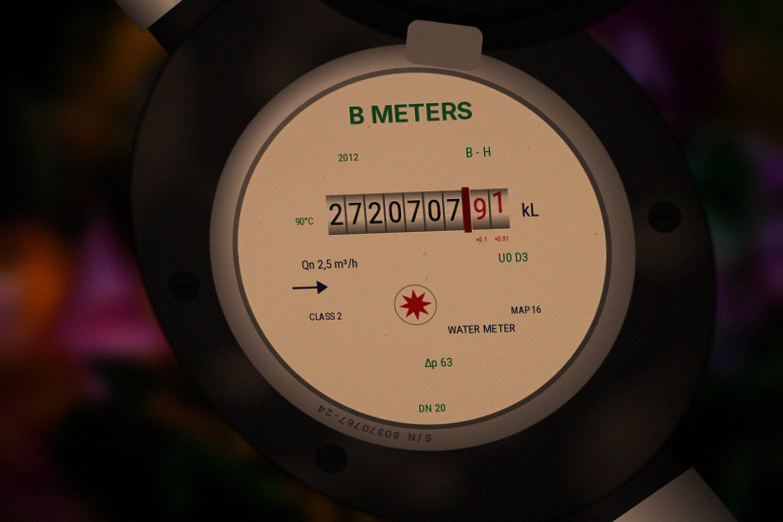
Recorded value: 2720707.91
